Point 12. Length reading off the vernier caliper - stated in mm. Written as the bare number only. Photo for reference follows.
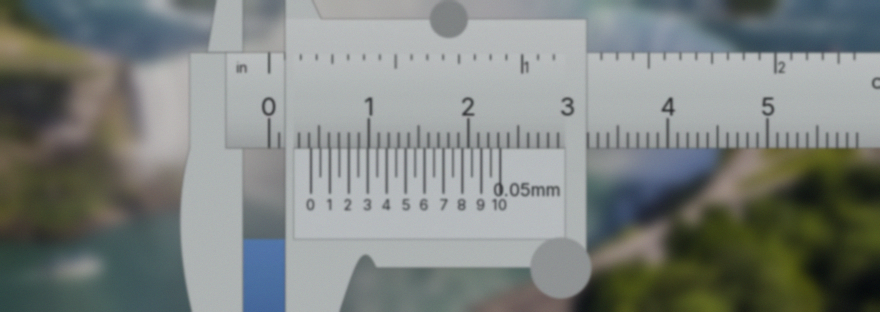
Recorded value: 4.2
